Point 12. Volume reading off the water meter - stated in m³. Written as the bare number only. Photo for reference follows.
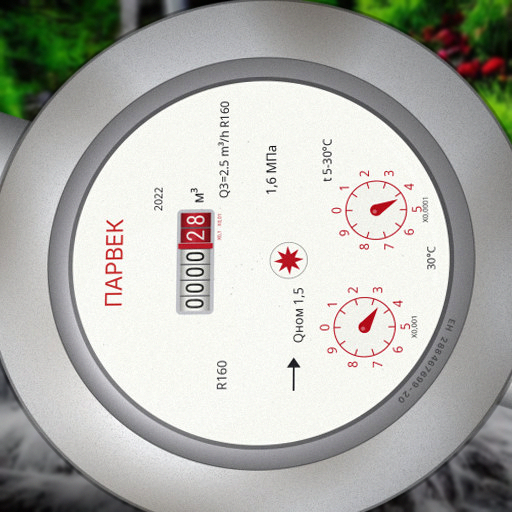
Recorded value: 0.2834
